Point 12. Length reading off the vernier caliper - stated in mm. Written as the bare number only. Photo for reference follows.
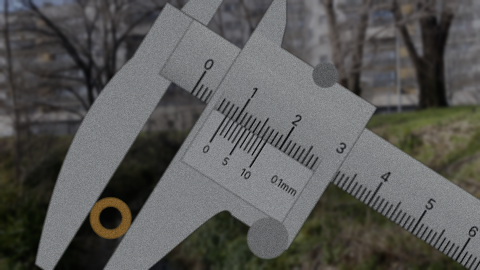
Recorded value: 8.0
